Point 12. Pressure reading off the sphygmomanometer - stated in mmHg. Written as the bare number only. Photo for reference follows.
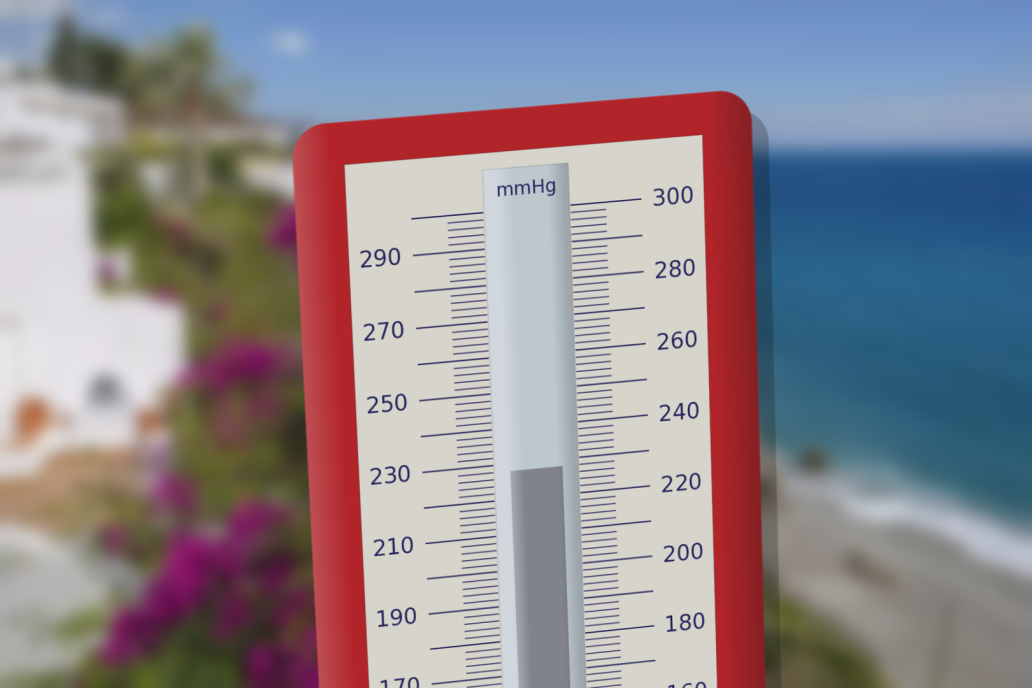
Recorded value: 228
